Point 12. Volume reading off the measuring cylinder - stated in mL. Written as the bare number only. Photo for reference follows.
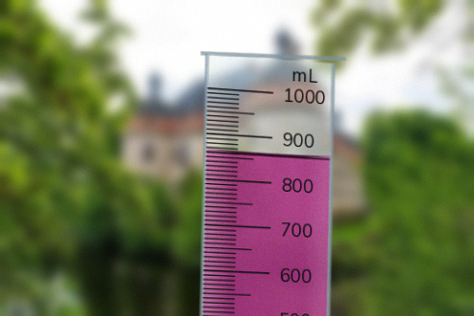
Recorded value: 860
